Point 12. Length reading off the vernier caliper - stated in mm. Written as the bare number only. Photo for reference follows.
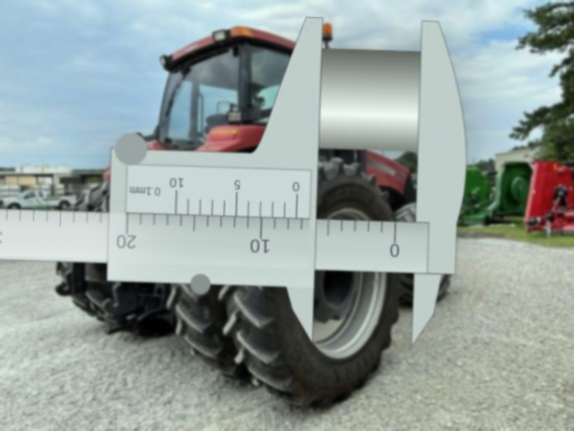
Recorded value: 7.4
